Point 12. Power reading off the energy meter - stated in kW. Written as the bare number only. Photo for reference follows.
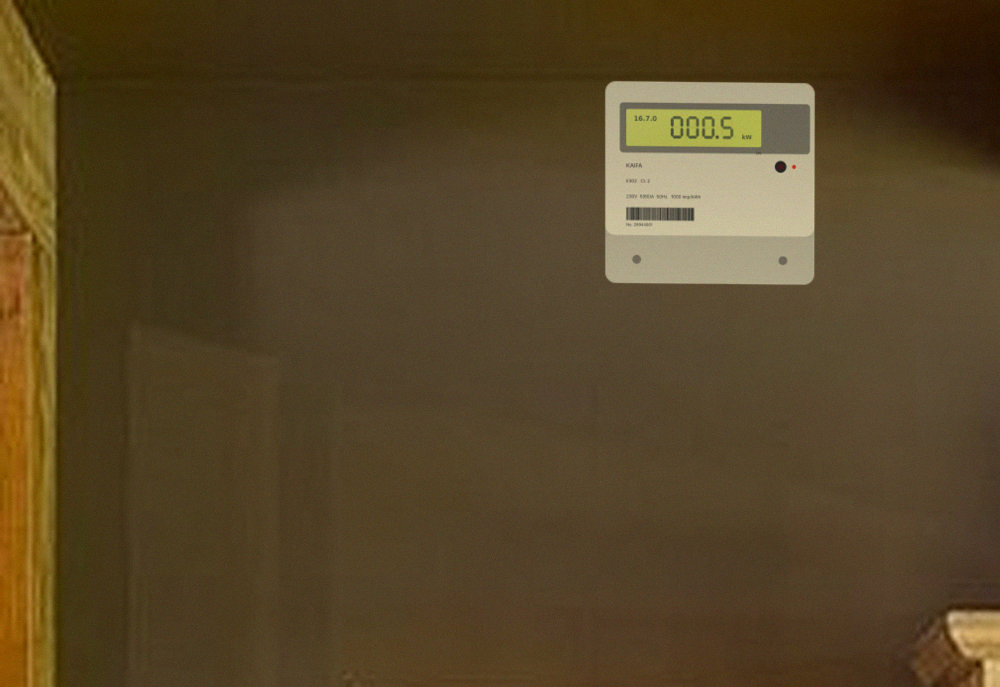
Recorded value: 0.5
